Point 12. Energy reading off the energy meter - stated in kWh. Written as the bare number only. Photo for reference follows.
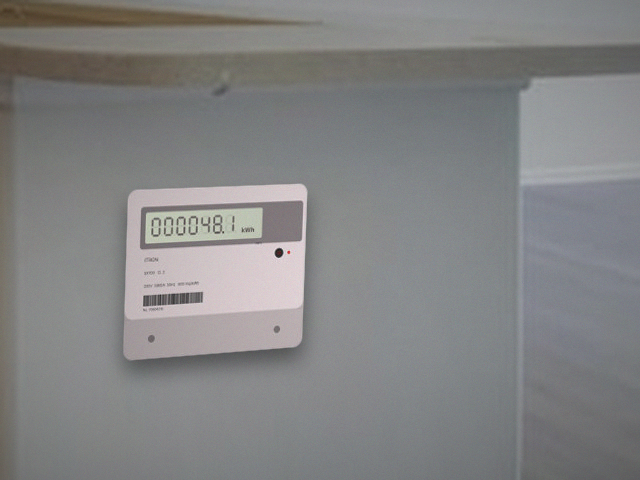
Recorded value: 48.1
